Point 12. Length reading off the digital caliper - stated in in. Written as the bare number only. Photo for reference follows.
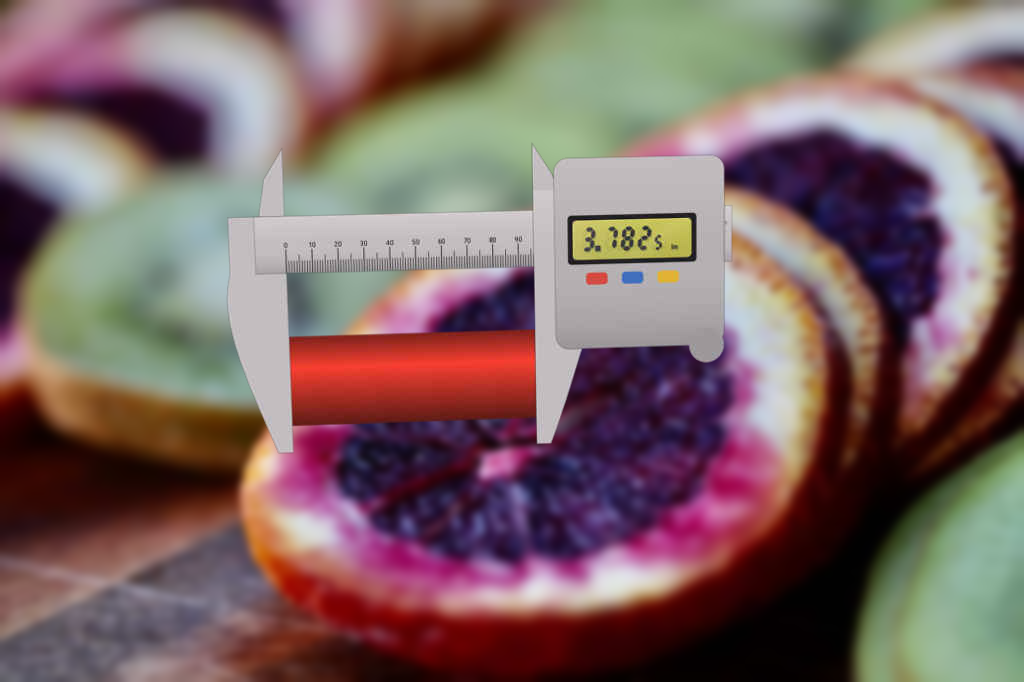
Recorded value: 3.7825
